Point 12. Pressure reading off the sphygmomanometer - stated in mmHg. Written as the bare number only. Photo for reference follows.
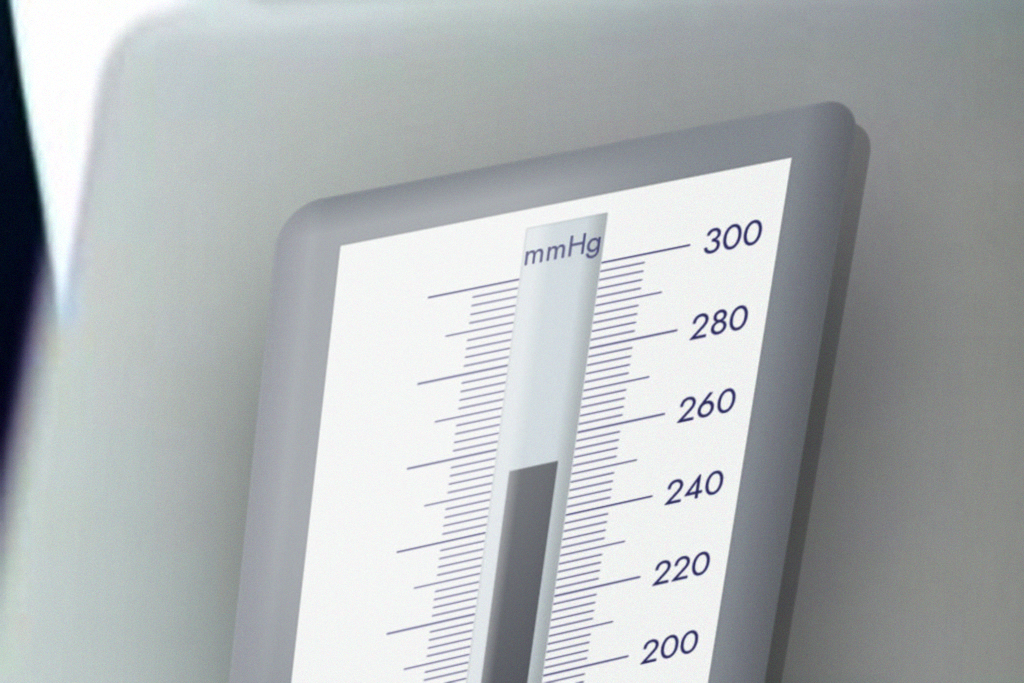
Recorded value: 254
